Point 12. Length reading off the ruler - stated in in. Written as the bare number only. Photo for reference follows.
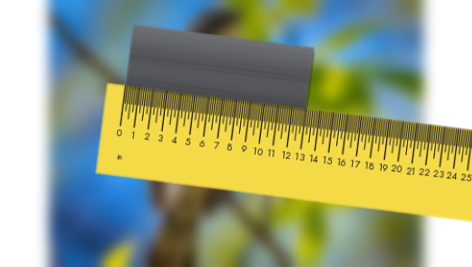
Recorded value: 13
